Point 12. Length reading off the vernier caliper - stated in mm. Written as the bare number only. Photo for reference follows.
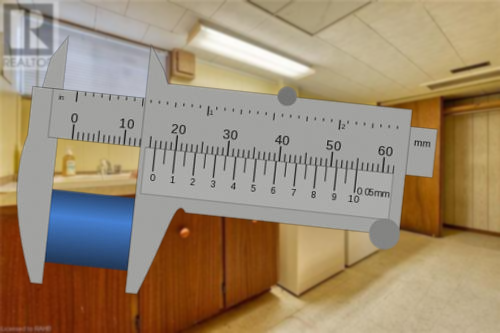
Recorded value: 16.0
